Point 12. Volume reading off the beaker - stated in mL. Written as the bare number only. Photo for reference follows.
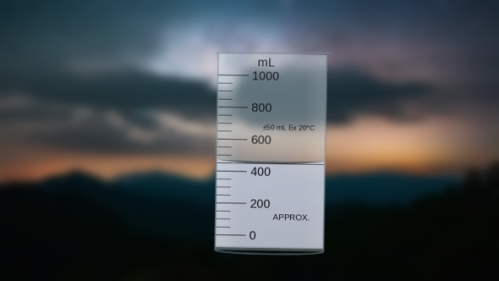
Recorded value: 450
